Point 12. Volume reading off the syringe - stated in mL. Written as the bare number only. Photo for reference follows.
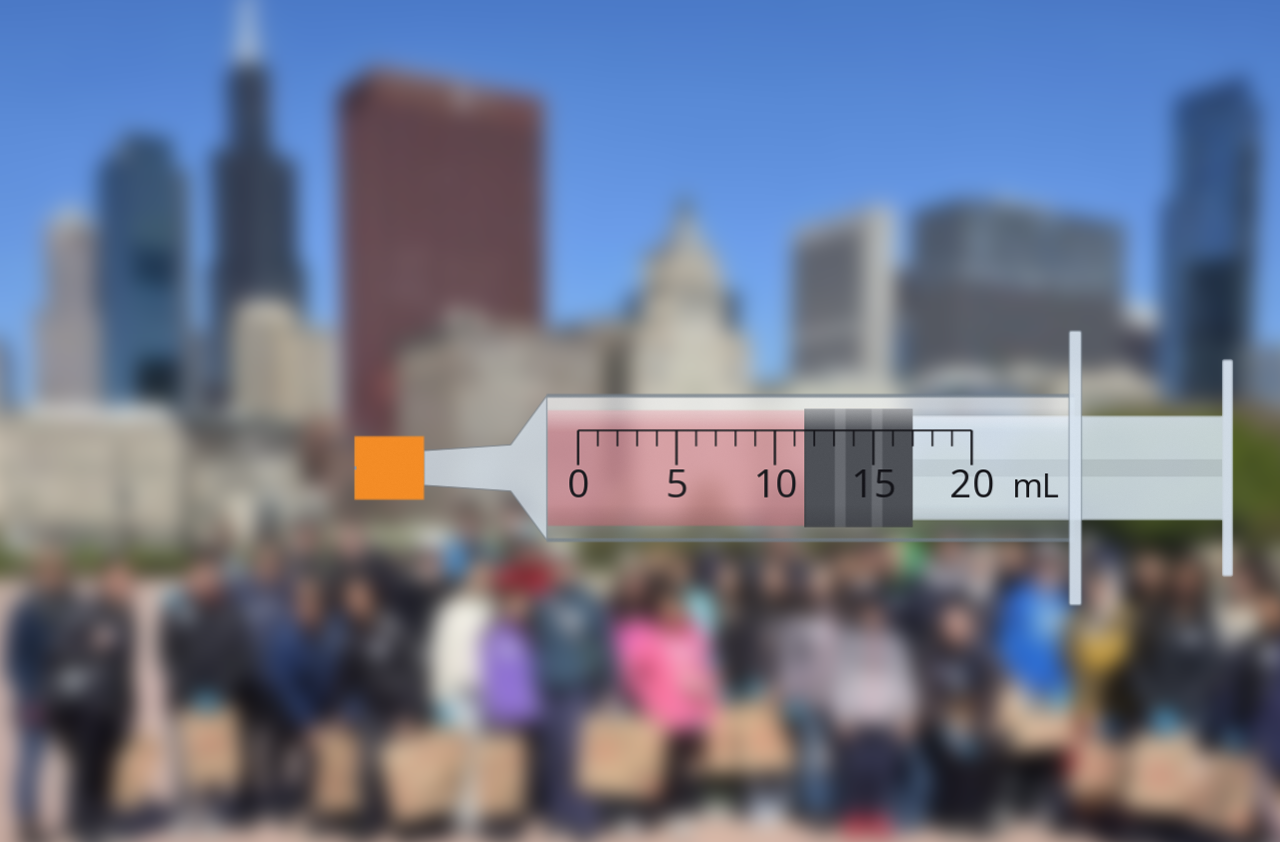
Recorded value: 11.5
